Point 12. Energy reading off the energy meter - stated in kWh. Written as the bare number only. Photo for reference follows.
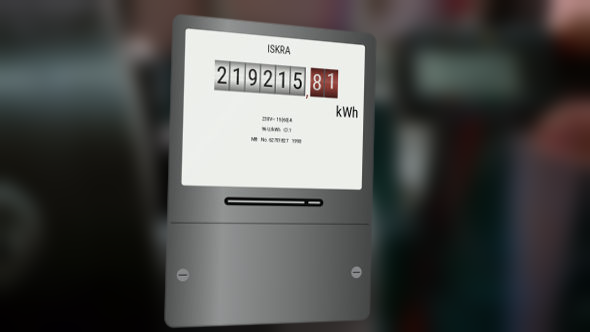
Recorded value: 219215.81
